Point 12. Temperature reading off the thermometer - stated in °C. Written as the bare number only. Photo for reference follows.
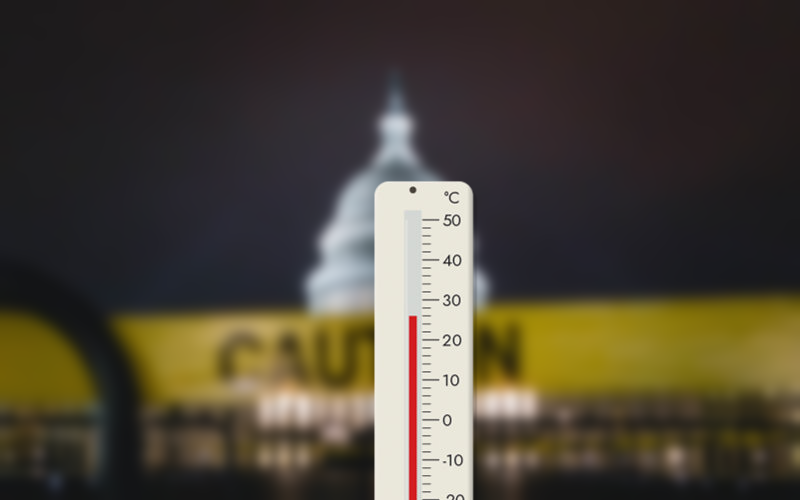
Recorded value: 26
